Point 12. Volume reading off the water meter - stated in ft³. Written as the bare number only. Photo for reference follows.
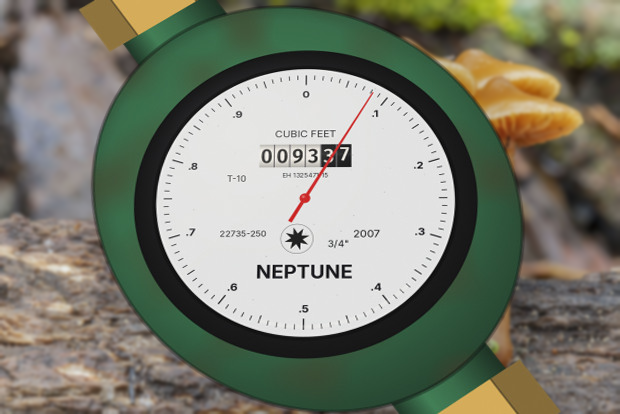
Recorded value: 9337.08
